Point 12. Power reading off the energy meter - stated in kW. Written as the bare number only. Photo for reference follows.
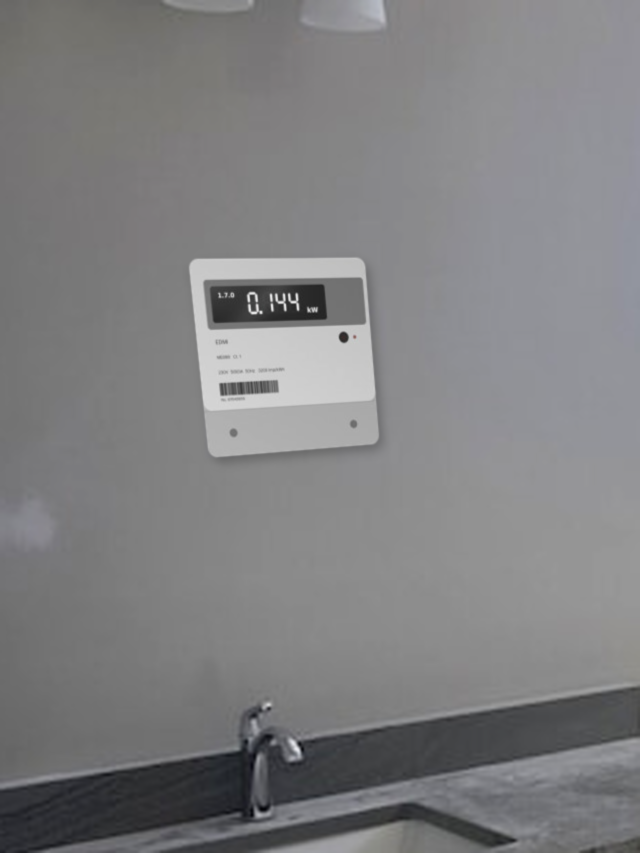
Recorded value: 0.144
